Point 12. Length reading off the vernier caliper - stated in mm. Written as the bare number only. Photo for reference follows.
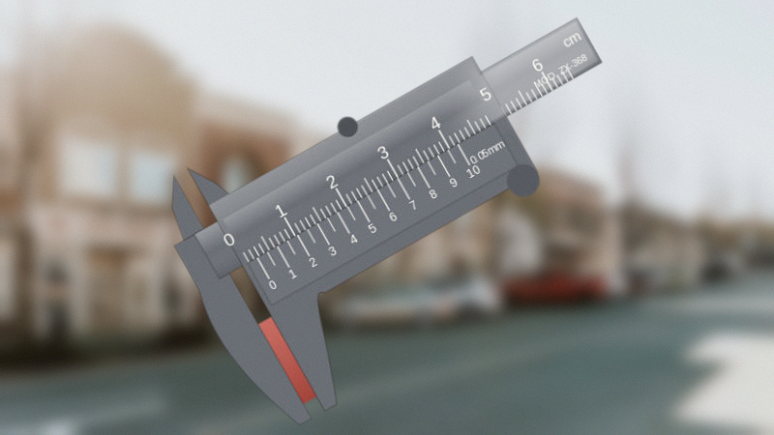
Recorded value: 2.6
